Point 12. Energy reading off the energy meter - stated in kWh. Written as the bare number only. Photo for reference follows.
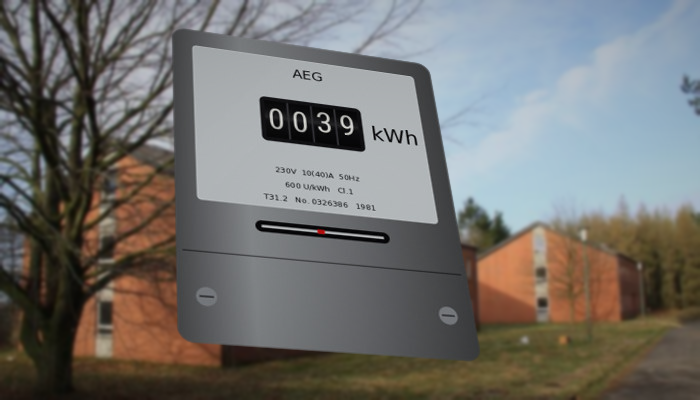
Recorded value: 39
